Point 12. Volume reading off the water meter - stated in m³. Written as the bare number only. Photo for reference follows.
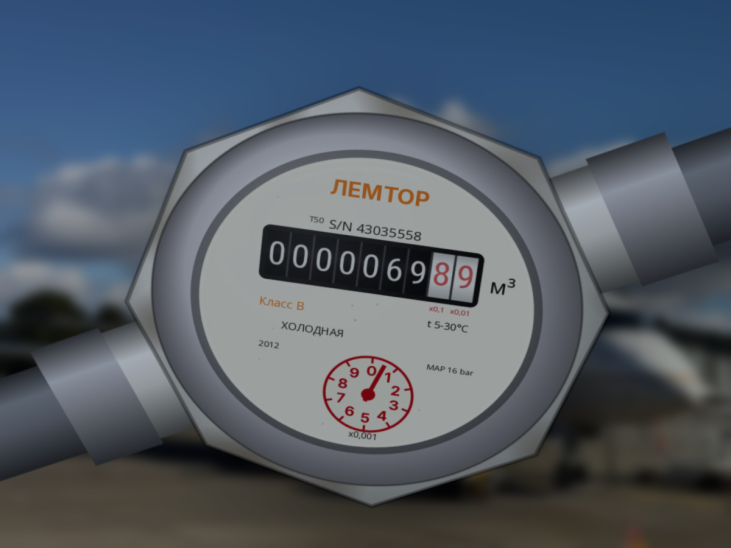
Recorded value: 69.890
